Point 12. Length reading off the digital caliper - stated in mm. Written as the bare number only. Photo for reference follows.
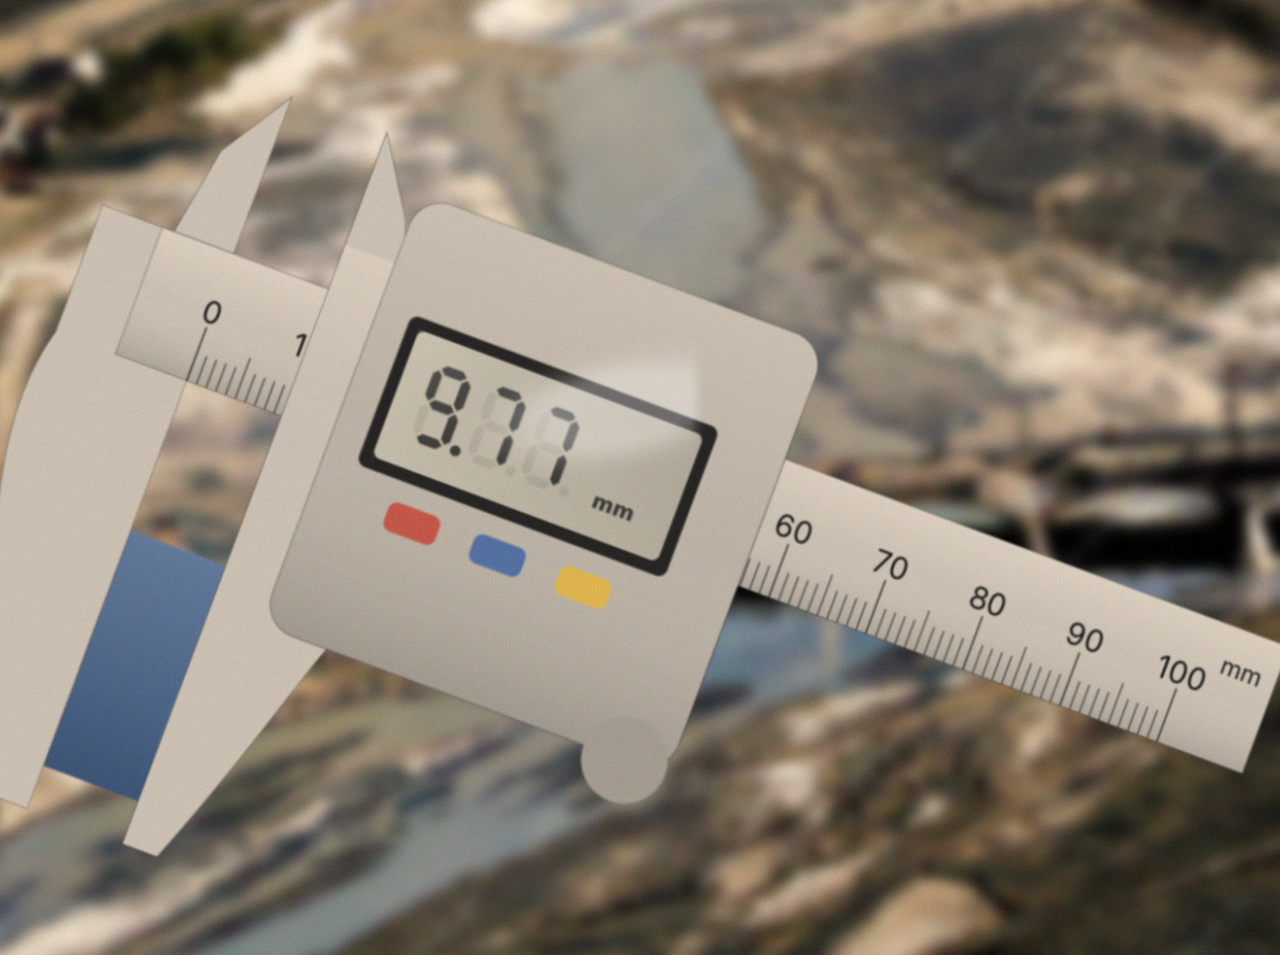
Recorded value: 9.77
